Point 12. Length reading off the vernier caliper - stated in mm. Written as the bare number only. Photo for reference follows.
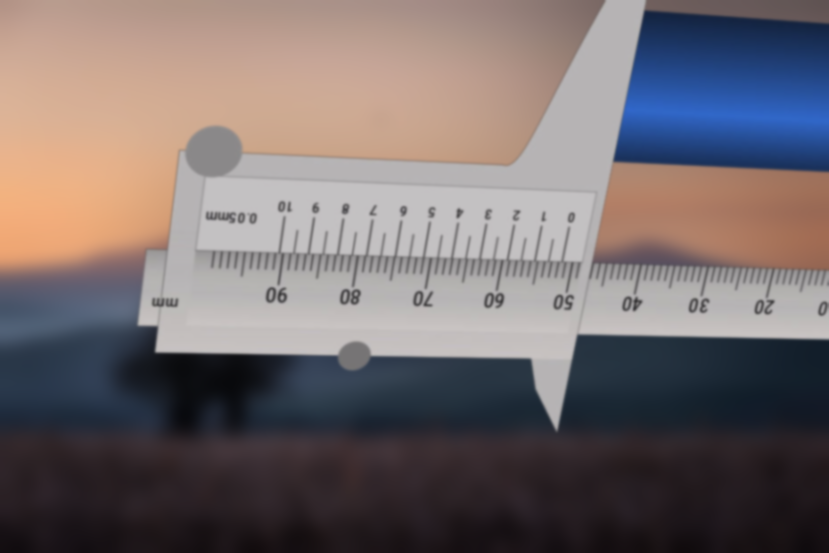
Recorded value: 51.5
